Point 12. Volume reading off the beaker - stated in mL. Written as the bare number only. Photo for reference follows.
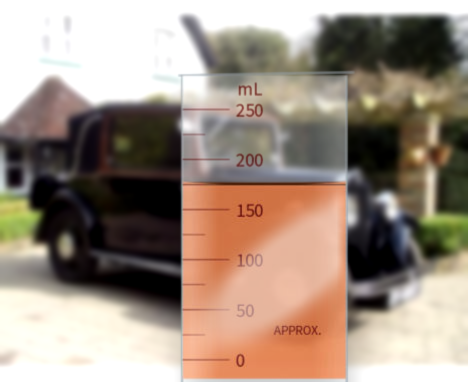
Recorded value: 175
